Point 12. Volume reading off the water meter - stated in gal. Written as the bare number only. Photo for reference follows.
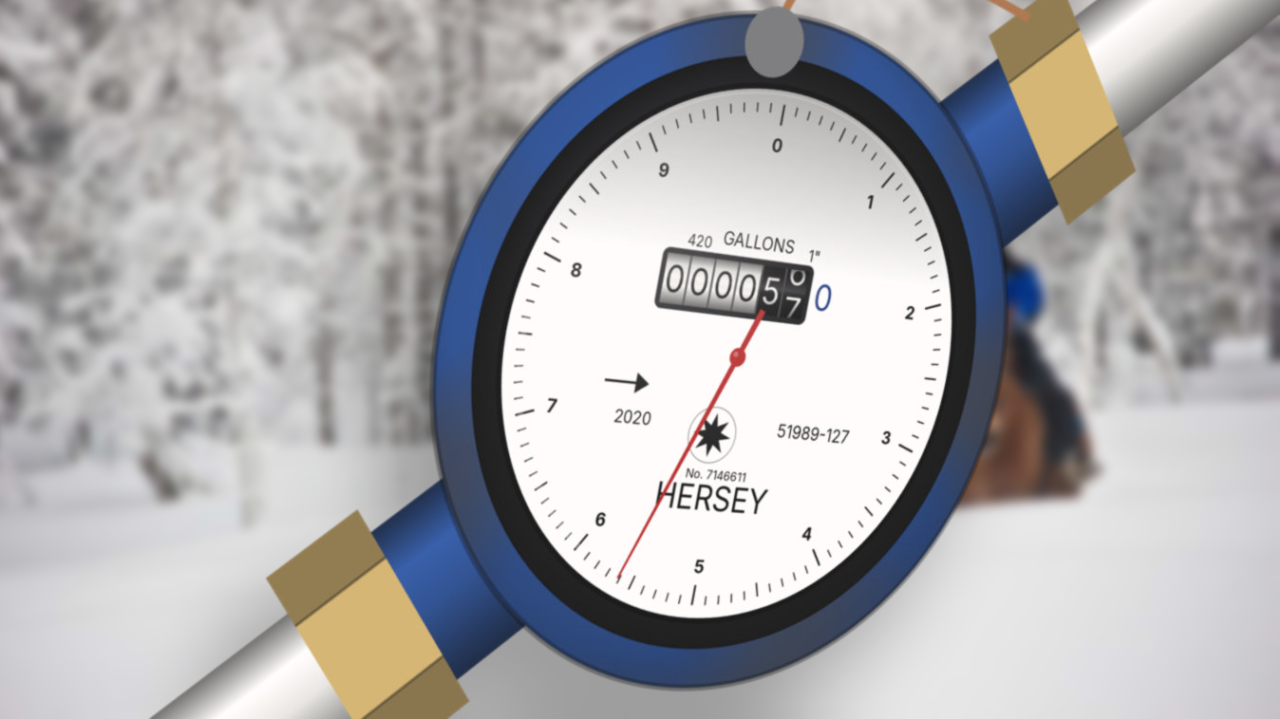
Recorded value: 565.6
